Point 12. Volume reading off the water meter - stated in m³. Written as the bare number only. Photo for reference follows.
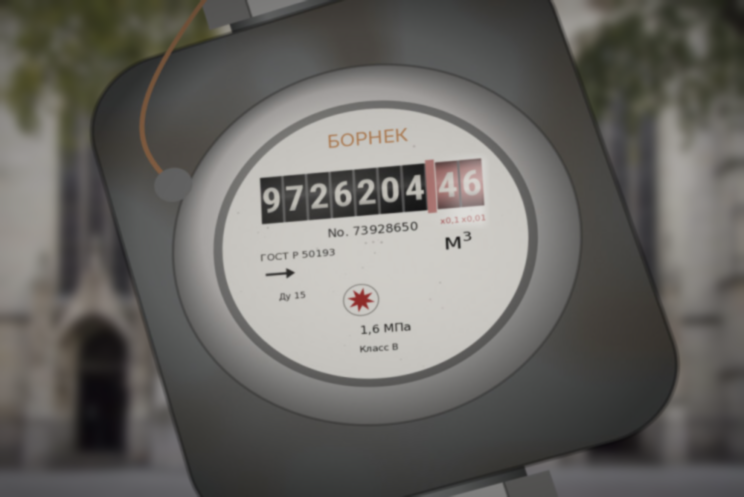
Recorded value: 9726204.46
